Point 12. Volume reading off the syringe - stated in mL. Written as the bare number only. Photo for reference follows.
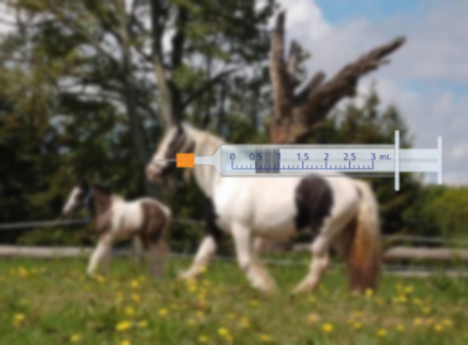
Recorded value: 0.5
